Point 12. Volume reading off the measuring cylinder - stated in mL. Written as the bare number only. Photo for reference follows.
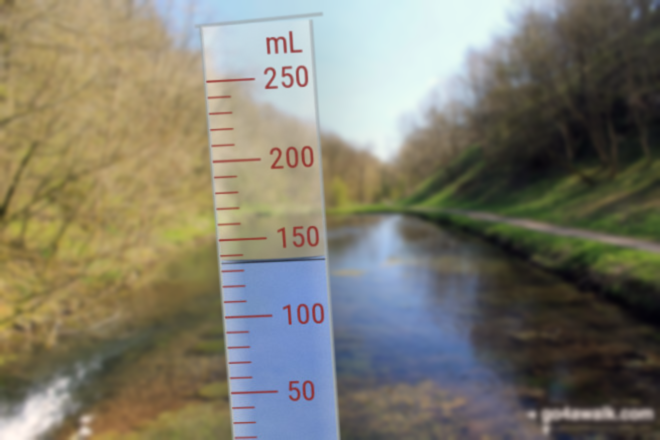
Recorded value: 135
